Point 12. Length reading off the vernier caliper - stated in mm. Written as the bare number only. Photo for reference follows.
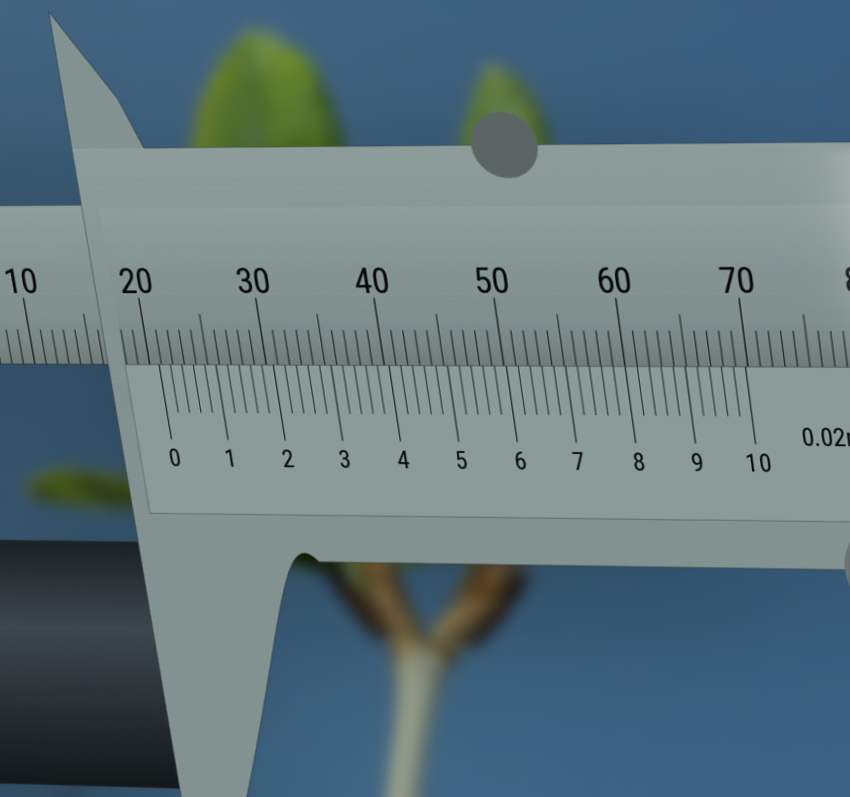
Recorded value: 20.8
